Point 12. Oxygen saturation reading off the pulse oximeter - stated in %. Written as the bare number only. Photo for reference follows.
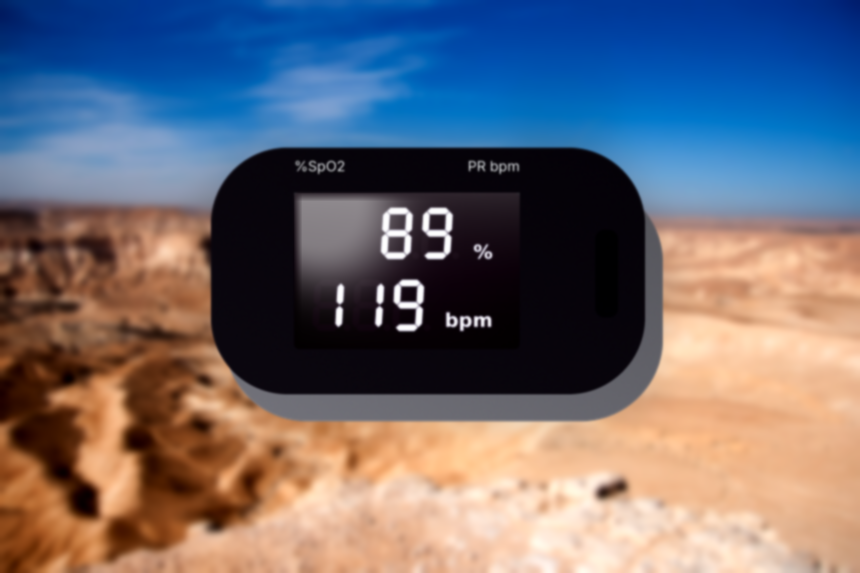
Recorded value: 89
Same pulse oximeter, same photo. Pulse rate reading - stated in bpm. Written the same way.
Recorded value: 119
